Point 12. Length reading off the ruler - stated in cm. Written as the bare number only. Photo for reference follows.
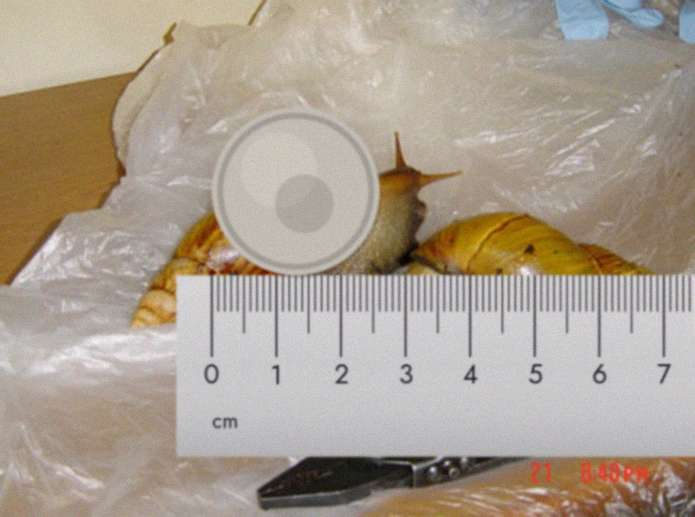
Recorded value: 2.6
